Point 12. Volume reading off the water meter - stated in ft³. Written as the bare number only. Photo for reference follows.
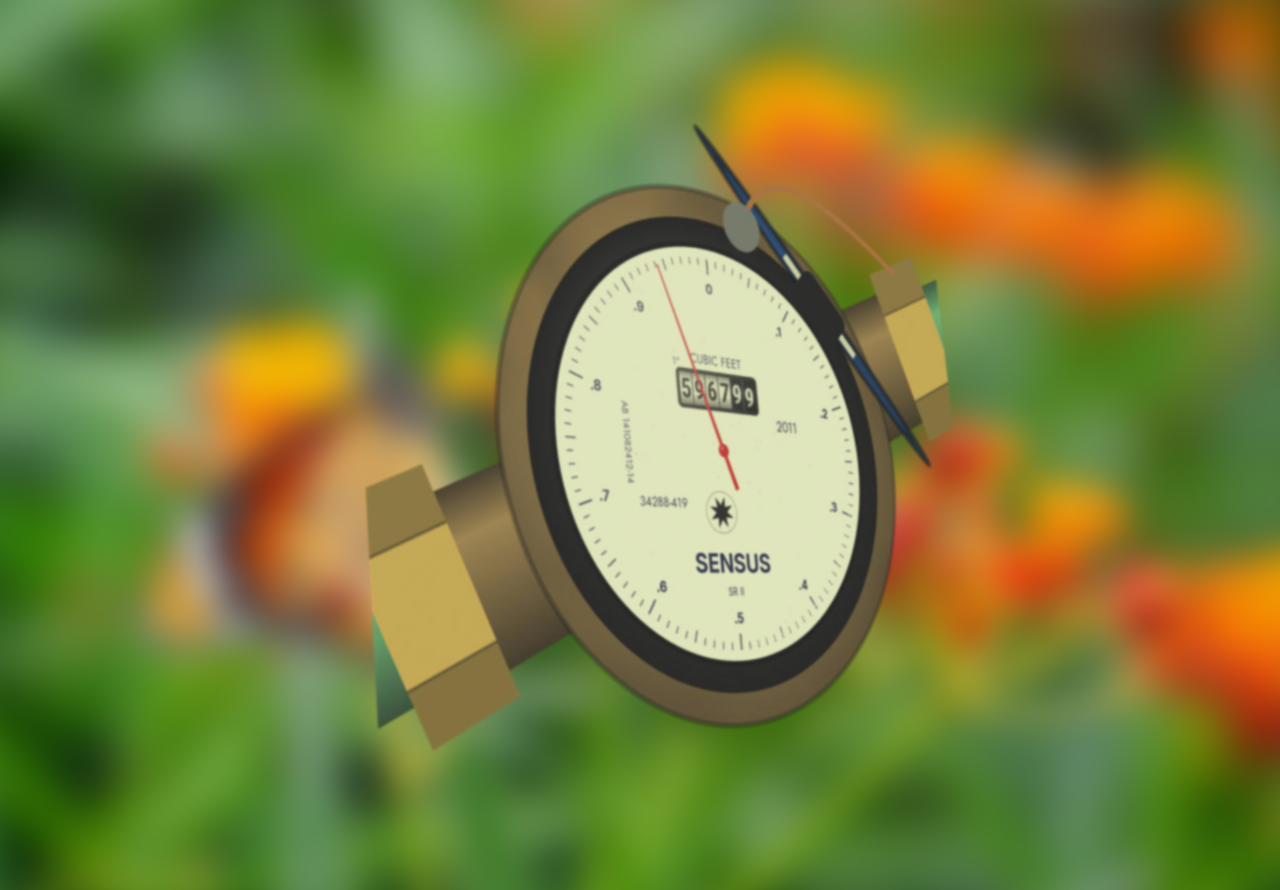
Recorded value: 596798.94
